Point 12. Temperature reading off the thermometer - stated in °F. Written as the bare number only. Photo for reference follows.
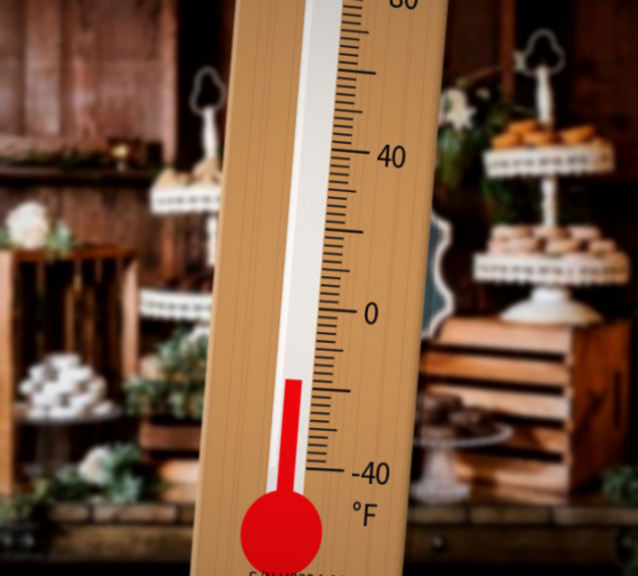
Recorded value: -18
